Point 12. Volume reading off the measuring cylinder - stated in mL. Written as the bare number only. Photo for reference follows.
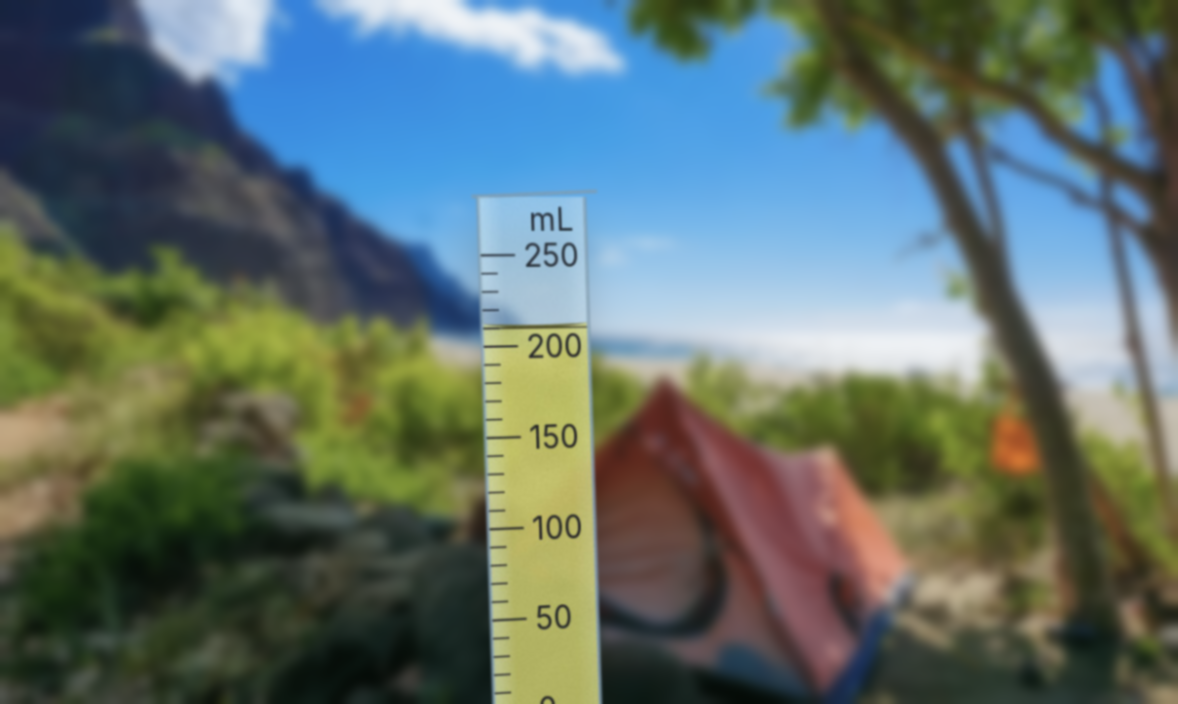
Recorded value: 210
